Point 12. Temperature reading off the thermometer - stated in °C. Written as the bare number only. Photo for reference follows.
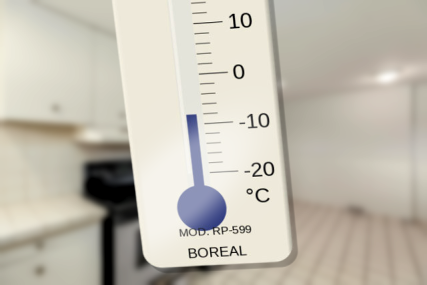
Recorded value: -8
